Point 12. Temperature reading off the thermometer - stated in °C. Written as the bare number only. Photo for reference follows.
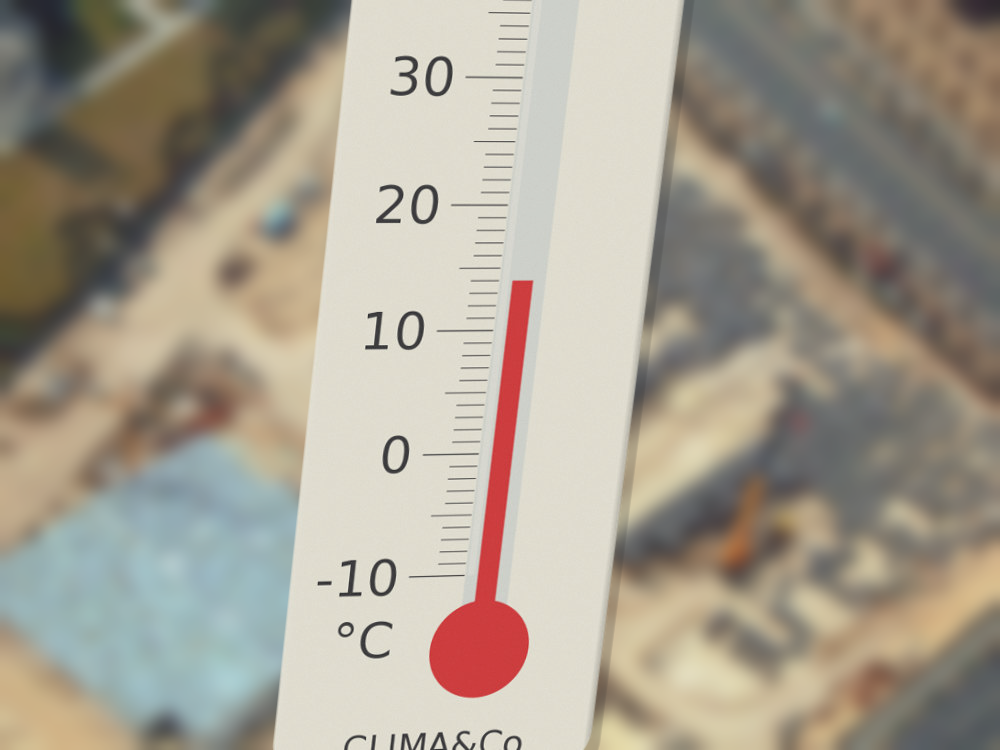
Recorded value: 14
